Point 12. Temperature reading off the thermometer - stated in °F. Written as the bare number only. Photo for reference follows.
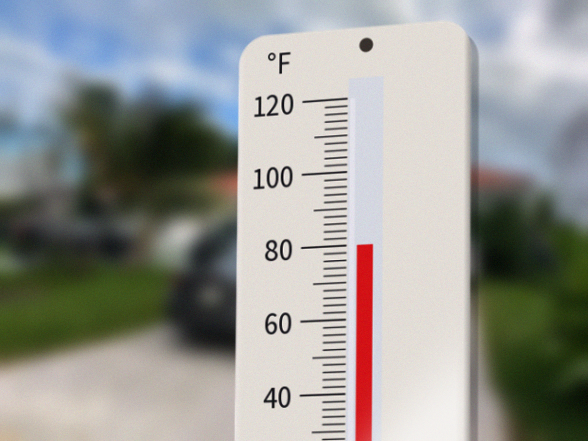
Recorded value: 80
